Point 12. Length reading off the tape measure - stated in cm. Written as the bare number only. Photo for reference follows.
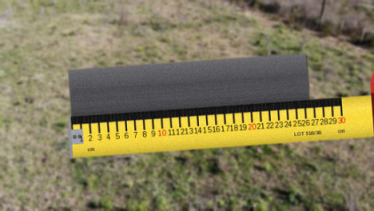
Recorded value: 26.5
